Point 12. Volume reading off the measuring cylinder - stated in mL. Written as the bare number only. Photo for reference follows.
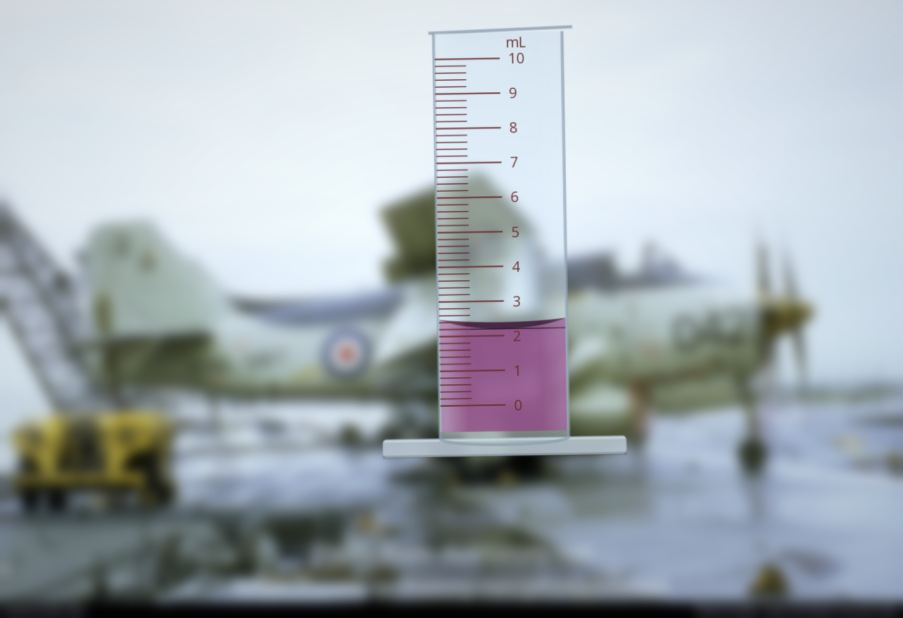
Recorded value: 2.2
